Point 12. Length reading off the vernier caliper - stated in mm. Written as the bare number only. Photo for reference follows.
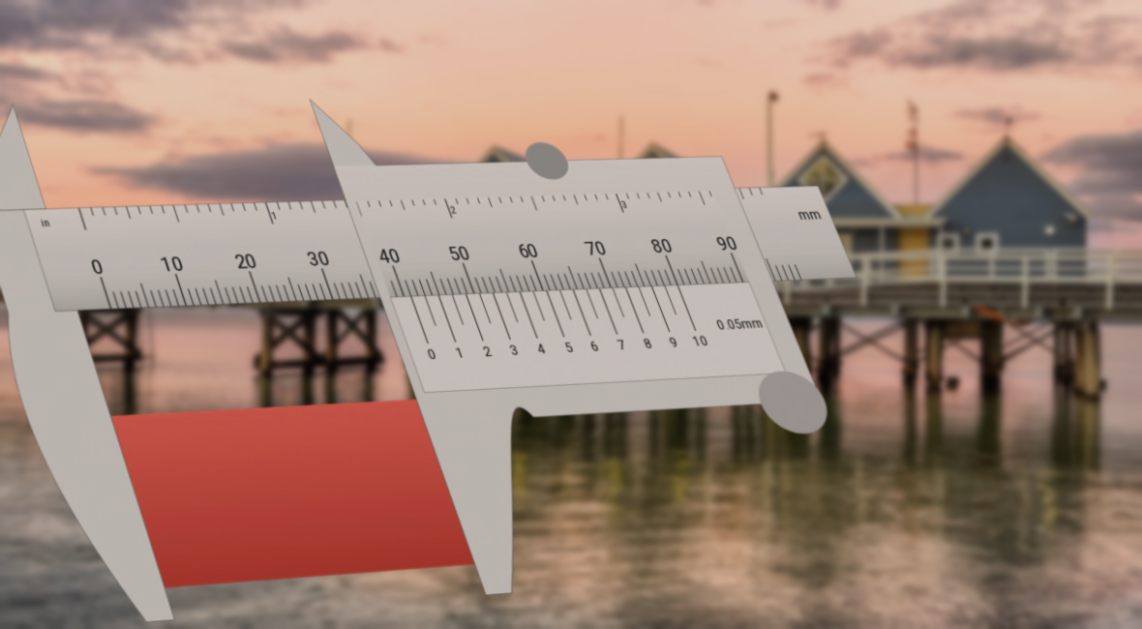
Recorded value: 41.0
